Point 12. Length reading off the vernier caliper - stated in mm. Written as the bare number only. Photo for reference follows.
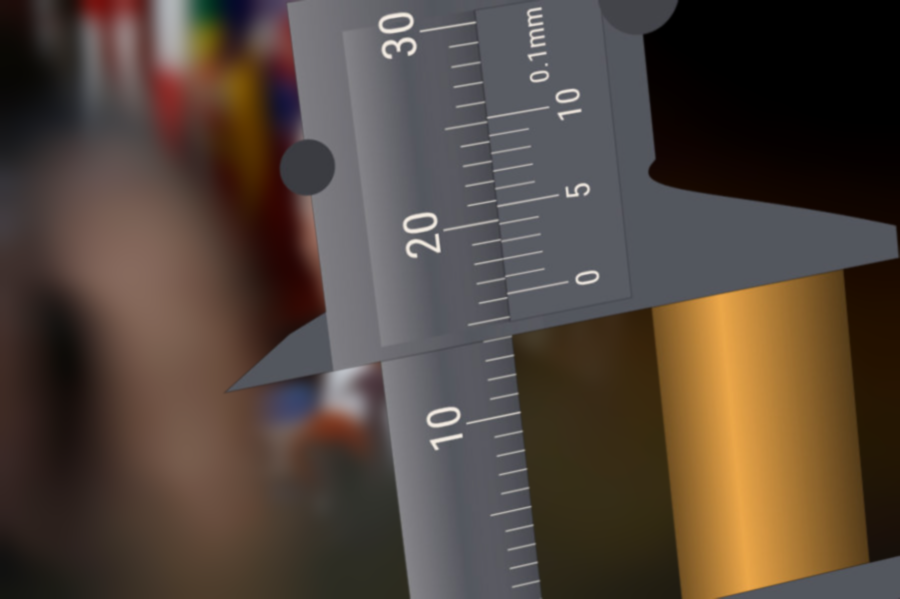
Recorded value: 16.2
